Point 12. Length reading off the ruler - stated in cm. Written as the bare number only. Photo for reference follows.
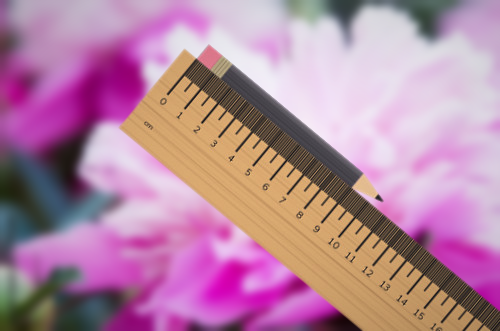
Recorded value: 10.5
